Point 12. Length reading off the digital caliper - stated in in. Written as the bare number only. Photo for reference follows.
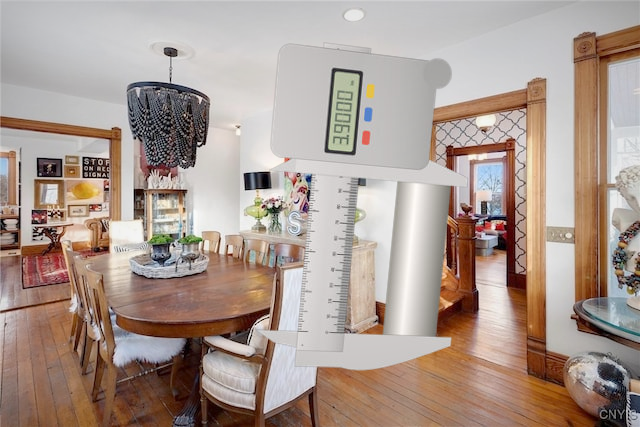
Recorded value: 3.9000
